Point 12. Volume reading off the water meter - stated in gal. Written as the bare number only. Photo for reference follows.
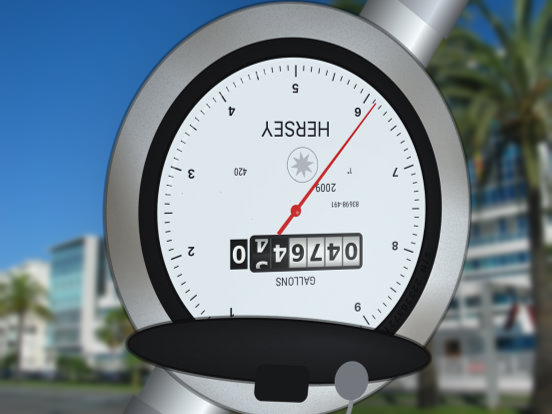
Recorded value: 476436.1
